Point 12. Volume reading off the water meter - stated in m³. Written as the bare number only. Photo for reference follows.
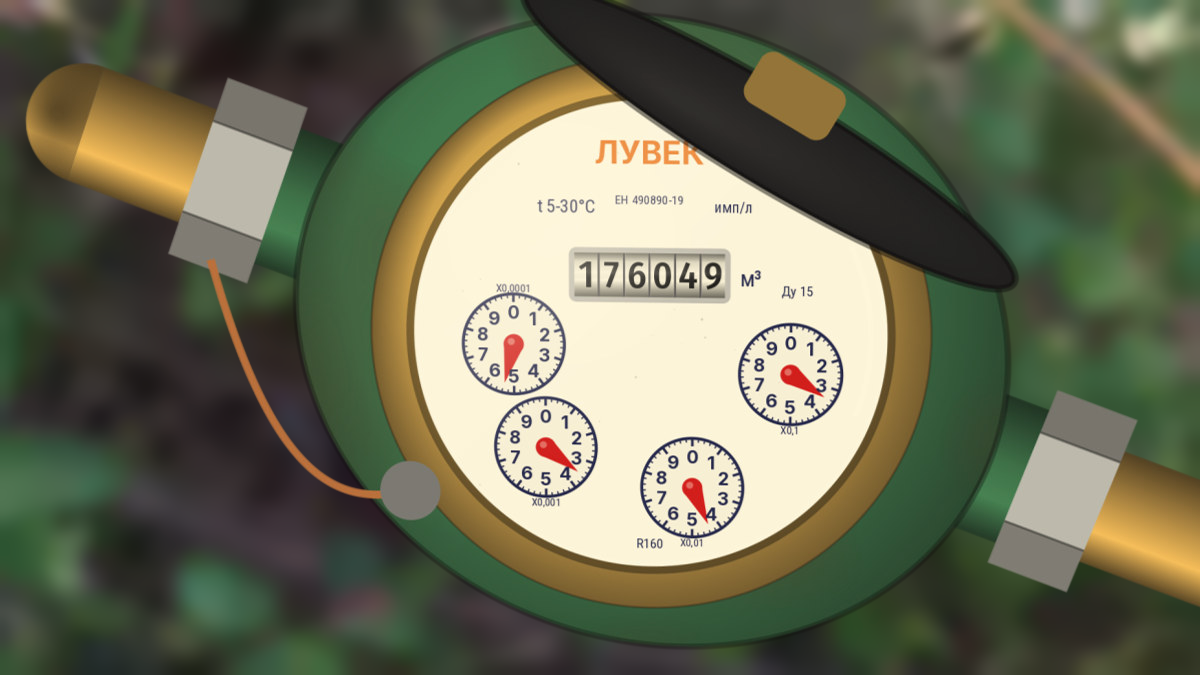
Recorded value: 176049.3435
